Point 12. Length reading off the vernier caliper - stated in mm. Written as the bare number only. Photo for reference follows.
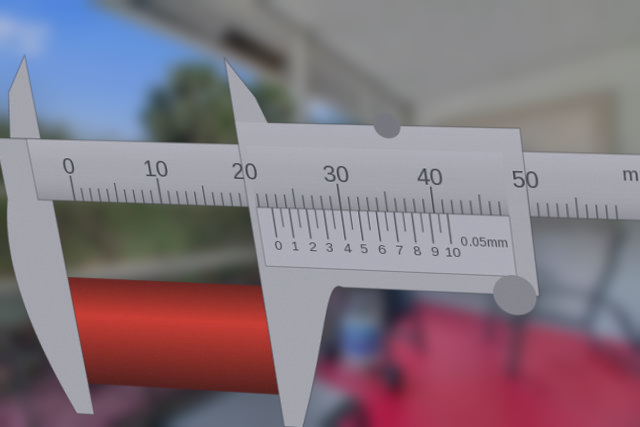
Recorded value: 22.4
